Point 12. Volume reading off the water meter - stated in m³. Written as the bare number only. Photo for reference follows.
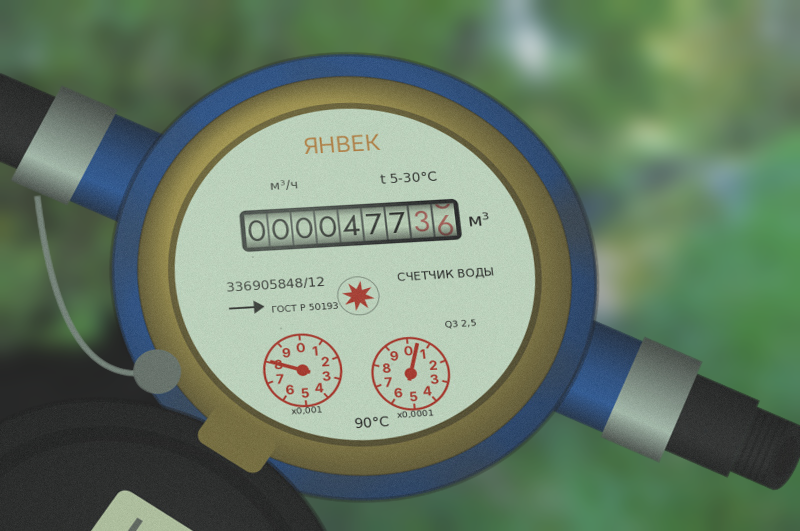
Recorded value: 477.3580
